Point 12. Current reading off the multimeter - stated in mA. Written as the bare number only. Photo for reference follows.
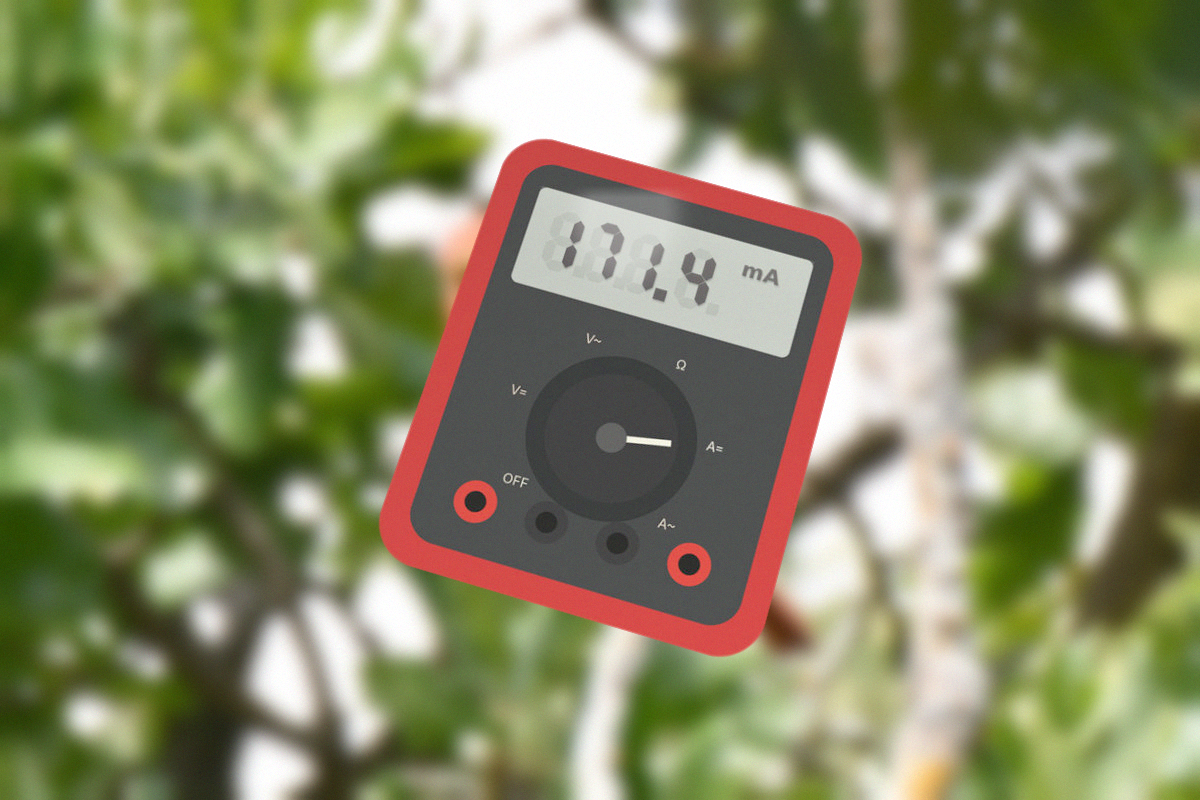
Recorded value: 171.4
